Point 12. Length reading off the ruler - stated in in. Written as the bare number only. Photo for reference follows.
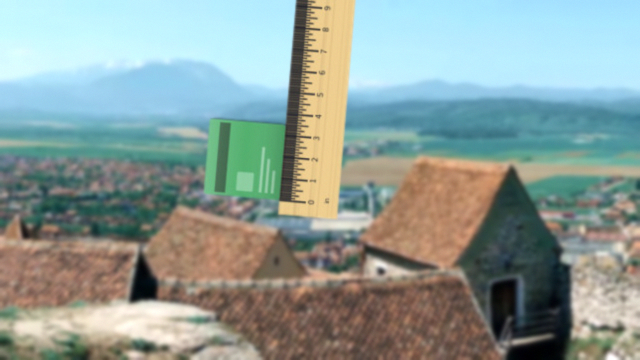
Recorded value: 3.5
